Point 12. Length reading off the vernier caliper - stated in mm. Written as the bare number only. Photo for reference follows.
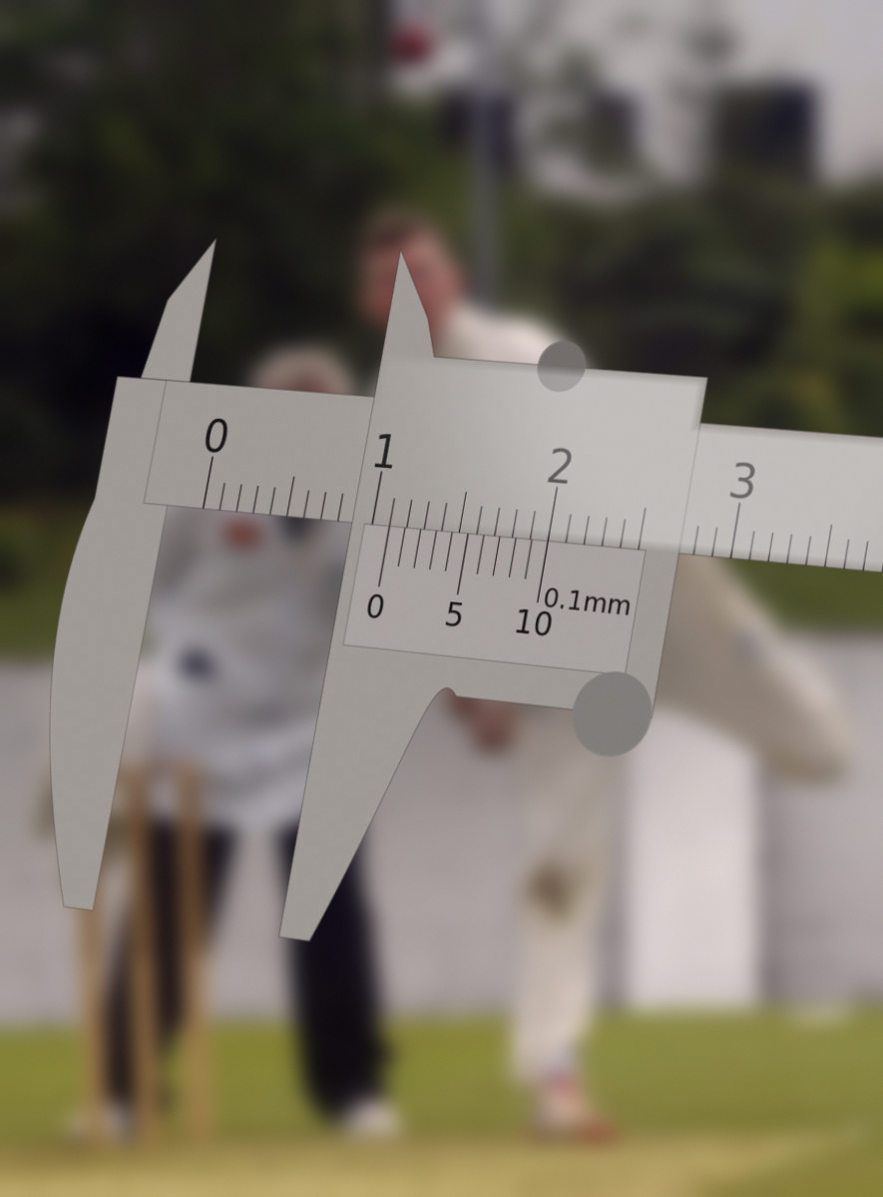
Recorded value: 11.0
